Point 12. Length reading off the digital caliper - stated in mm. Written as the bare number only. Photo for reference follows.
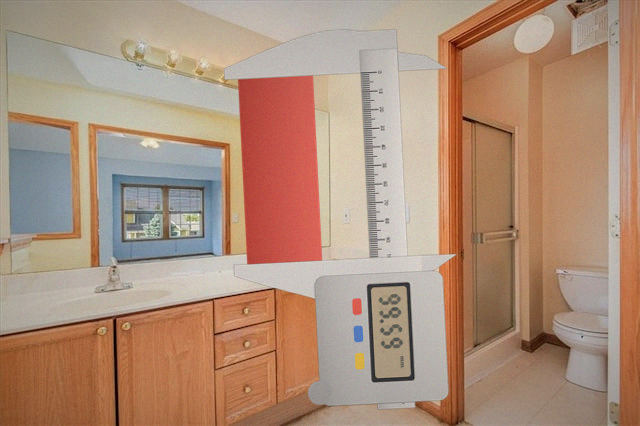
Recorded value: 99.59
